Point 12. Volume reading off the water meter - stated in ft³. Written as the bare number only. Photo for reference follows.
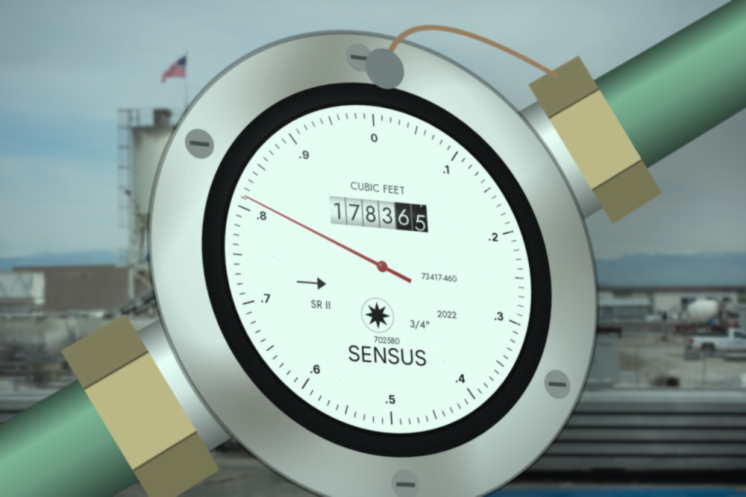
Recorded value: 178364.81
